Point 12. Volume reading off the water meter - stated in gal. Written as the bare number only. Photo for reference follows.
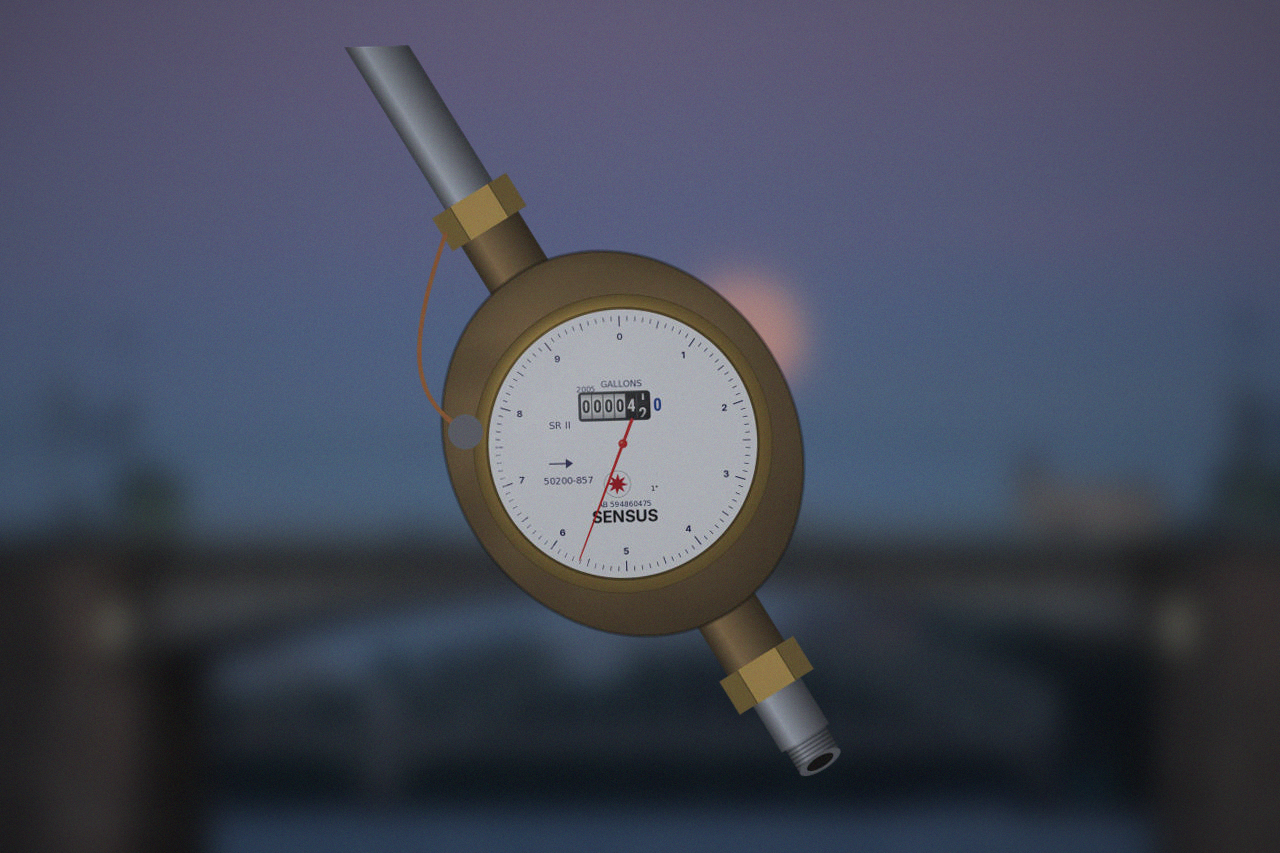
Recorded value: 415.6
